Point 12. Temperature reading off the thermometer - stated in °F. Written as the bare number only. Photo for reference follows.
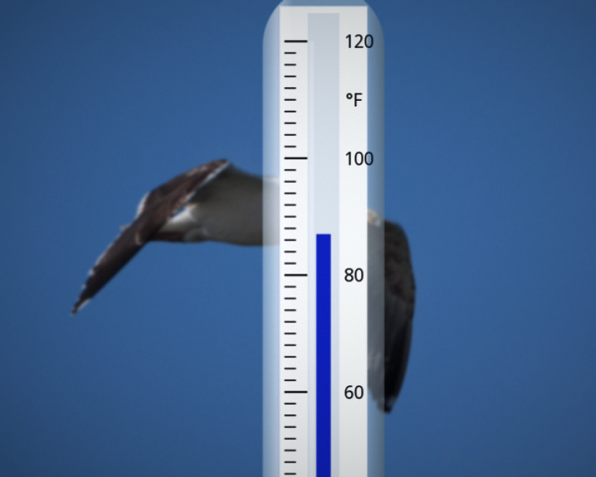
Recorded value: 87
